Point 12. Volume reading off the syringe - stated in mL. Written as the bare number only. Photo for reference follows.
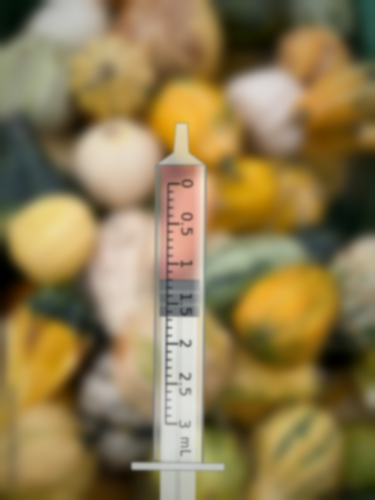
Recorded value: 1.2
